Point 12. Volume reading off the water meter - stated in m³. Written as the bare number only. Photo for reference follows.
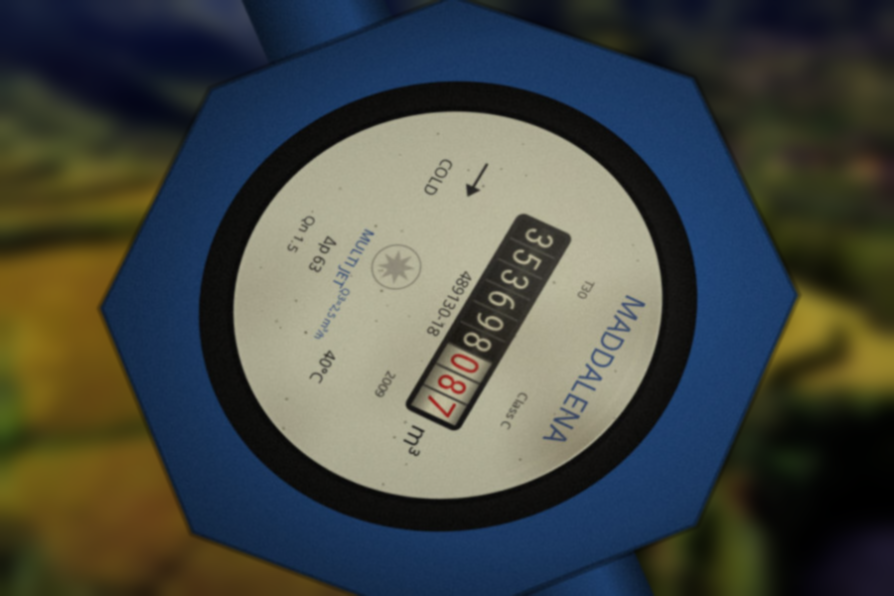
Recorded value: 353698.087
